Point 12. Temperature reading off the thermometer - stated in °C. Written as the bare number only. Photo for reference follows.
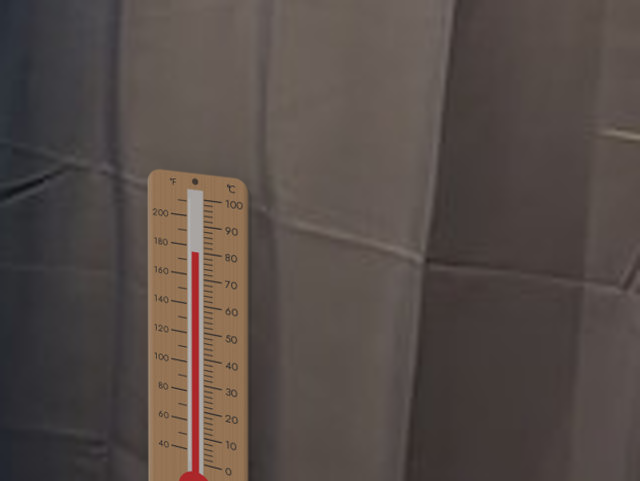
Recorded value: 80
